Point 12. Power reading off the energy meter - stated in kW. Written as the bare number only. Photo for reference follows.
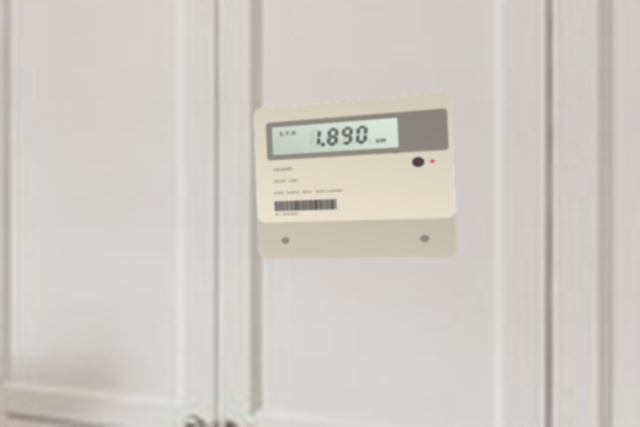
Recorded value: 1.890
